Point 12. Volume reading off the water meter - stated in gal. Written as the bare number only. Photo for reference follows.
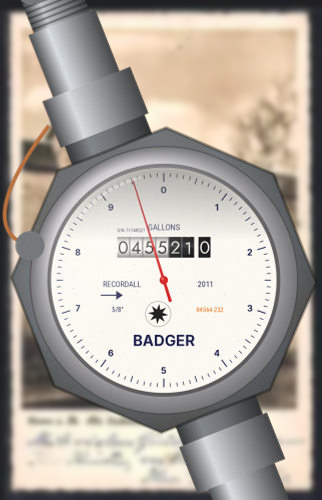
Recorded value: 455209.5
